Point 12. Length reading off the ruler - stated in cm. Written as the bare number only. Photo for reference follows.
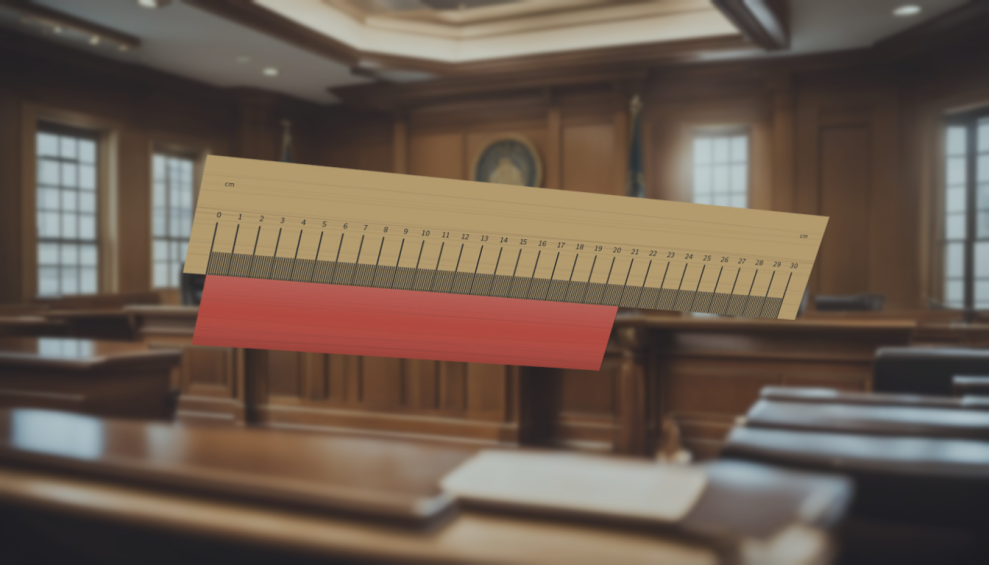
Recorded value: 21
